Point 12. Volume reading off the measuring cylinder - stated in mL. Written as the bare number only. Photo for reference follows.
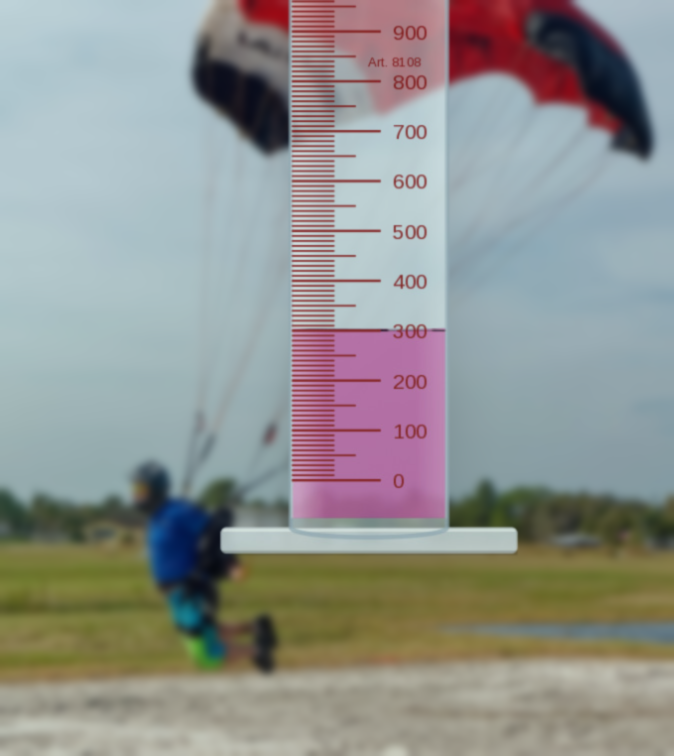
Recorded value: 300
